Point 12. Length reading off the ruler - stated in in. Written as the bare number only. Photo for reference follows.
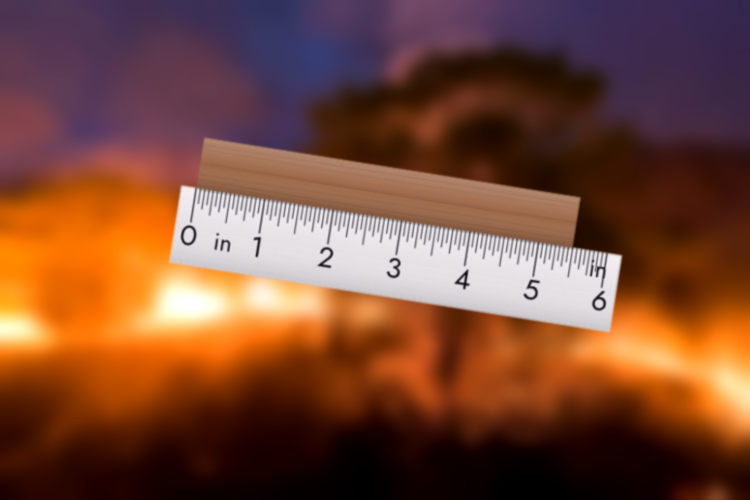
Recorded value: 5.5
